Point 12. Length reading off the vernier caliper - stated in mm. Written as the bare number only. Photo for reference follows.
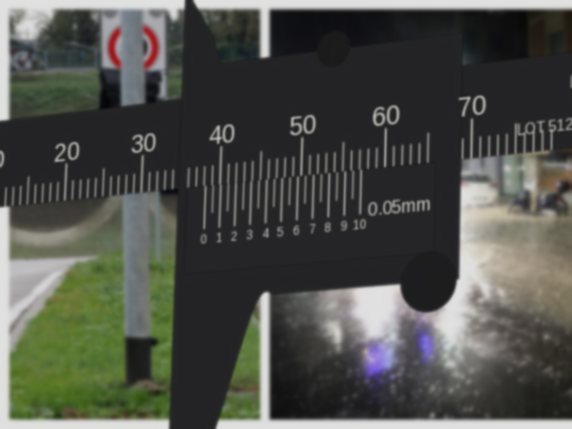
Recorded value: 38.2
